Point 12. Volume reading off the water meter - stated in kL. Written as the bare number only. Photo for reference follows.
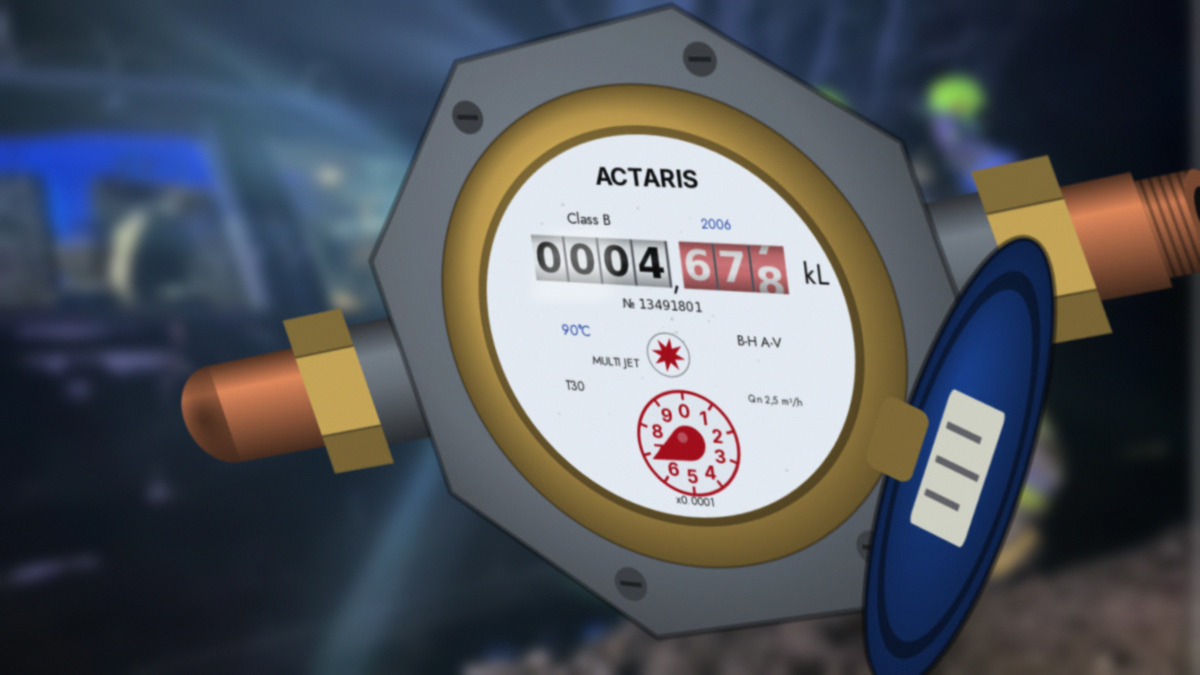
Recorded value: 4.6776
